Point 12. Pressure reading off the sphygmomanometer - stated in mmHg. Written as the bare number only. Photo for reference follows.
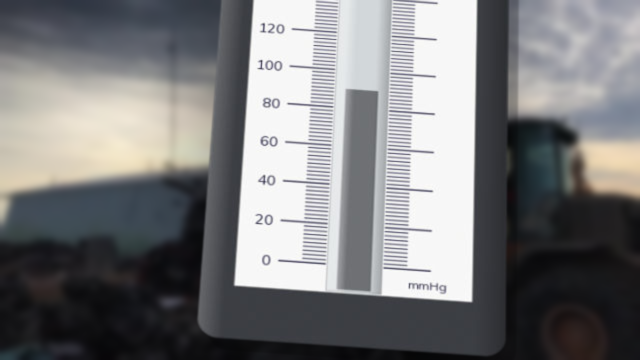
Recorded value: 90
